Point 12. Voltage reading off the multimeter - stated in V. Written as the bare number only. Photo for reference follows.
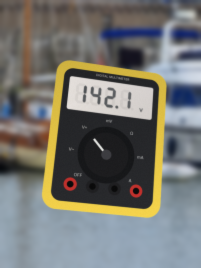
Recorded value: 142.1
